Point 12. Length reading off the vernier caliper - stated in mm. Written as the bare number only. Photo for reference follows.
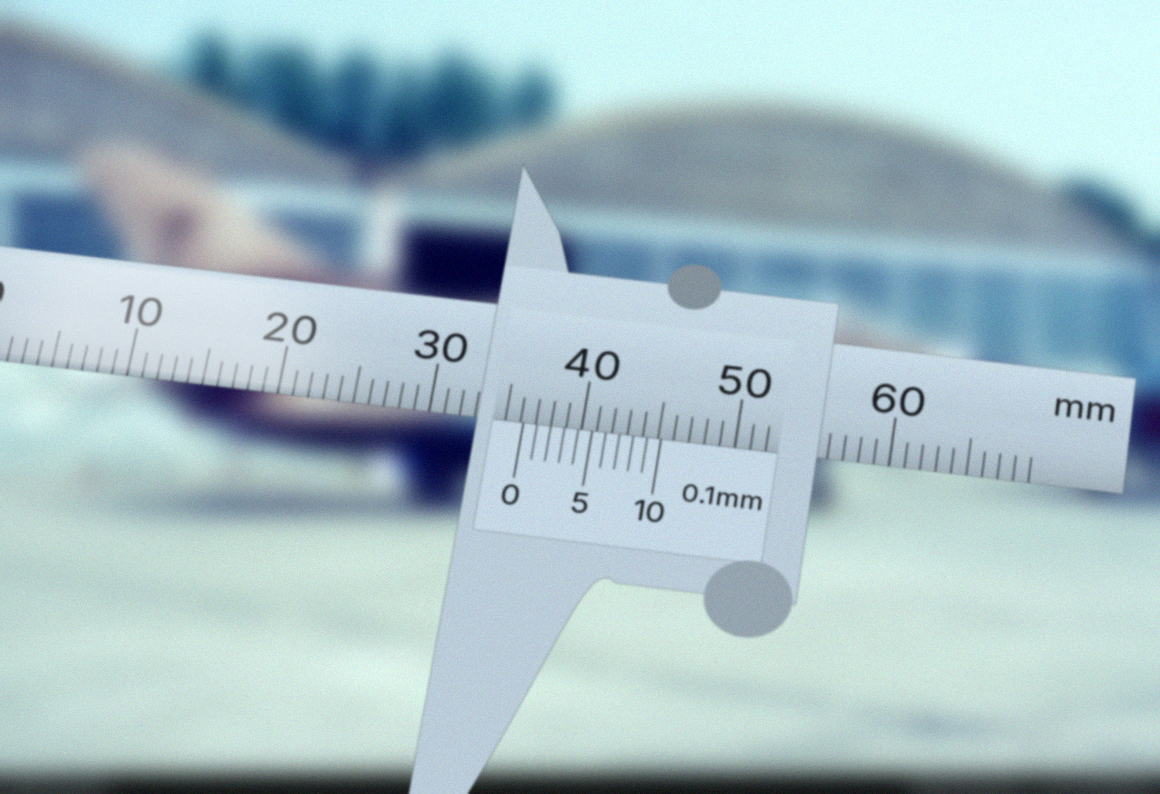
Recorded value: 36.2
